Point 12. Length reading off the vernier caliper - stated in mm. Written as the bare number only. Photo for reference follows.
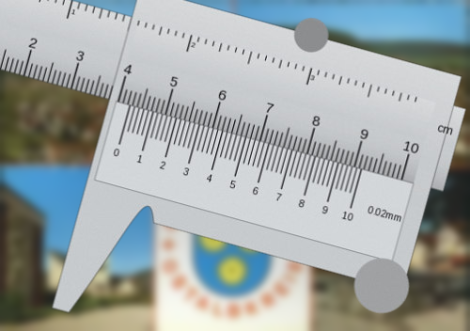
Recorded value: 42.5
